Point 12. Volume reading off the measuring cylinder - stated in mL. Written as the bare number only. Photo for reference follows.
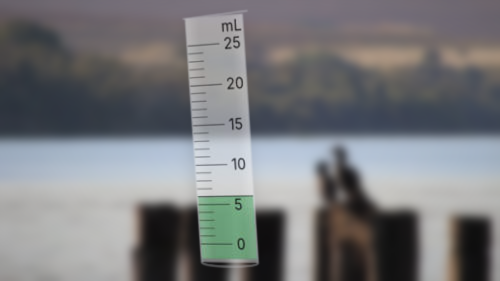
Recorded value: 6
